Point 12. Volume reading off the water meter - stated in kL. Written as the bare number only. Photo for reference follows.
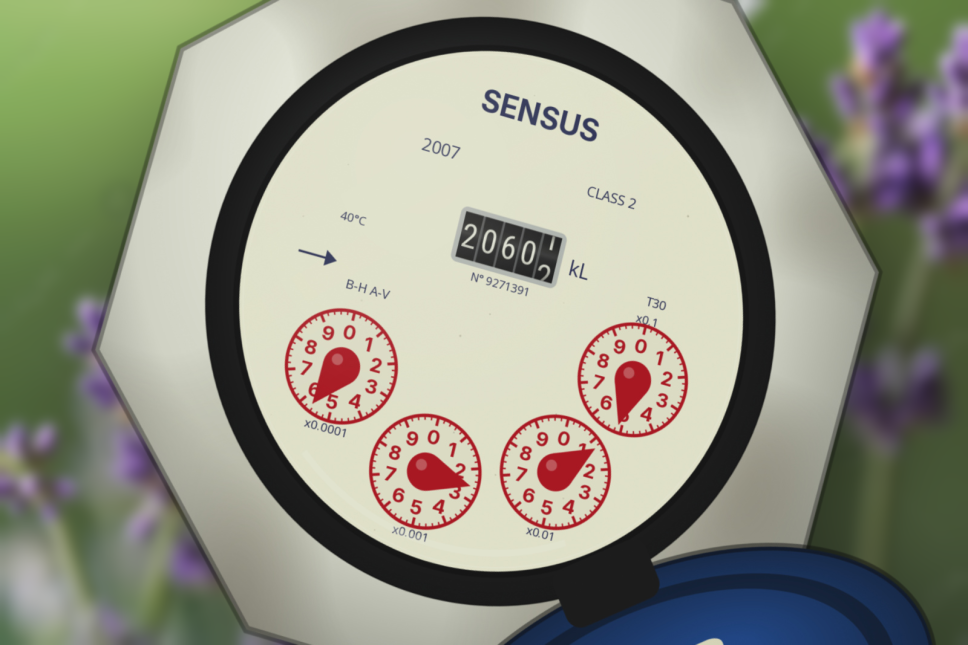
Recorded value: 20601.5125
